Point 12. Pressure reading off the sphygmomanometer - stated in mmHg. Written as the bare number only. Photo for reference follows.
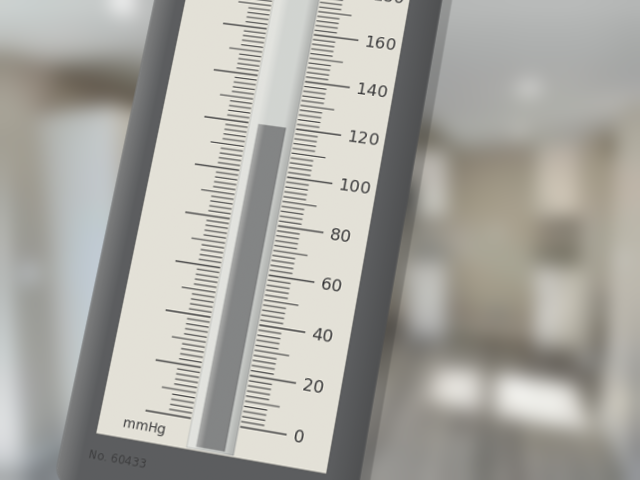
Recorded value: 120
